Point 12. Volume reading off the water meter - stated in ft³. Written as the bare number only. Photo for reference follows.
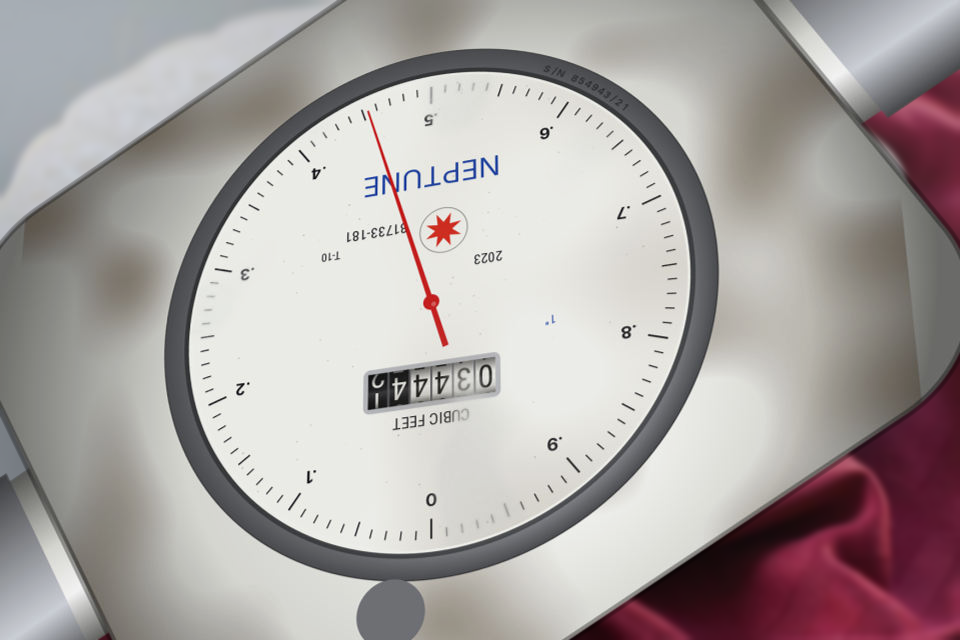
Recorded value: 34441.45
